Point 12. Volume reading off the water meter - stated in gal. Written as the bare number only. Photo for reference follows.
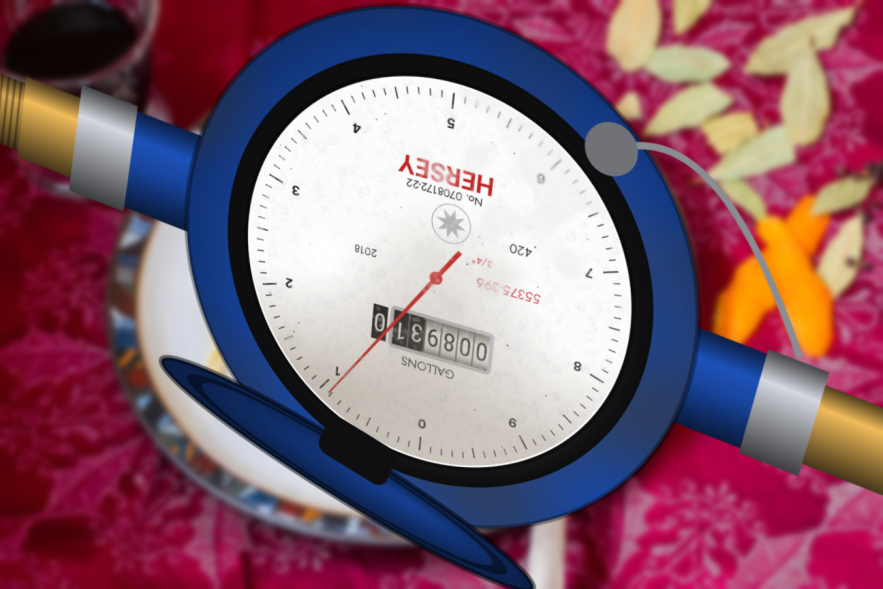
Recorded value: 89310.9
